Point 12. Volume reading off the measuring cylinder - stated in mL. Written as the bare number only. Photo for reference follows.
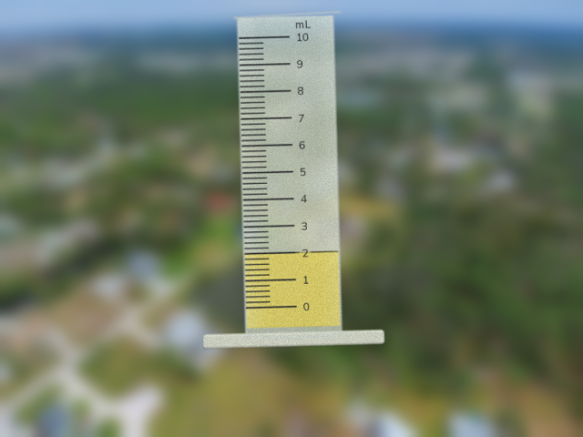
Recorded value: 2
